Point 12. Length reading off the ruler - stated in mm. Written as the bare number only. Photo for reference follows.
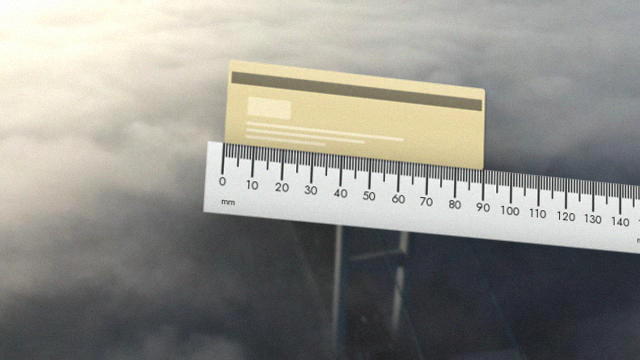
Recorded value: 90
